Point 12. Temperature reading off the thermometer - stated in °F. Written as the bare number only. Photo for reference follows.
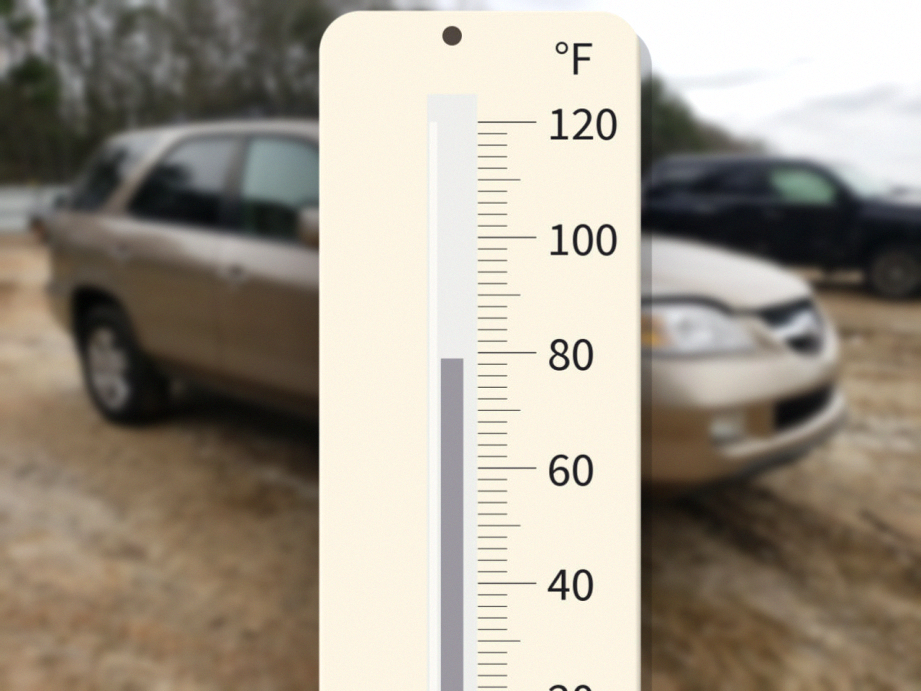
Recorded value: 79
